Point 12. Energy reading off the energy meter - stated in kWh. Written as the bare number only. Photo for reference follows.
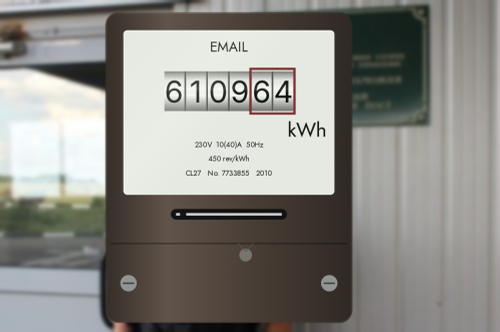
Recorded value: 6109.64
